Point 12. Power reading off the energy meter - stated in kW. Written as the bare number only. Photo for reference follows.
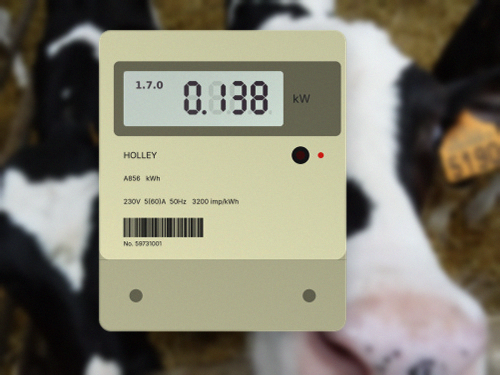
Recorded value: 0.138
